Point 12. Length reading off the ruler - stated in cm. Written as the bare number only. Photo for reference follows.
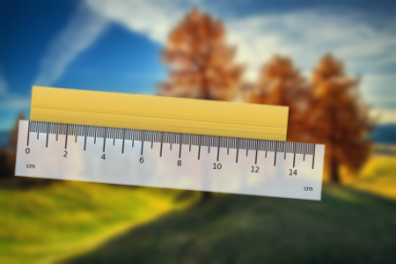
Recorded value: 13.5
